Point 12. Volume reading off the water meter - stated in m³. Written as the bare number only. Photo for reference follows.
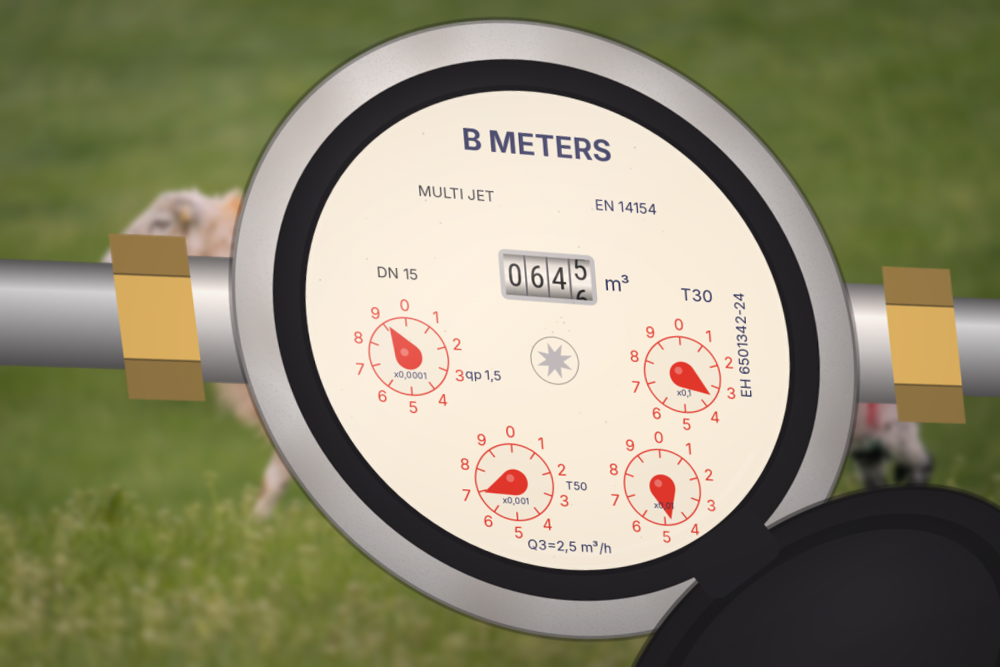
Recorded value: 645.3469
